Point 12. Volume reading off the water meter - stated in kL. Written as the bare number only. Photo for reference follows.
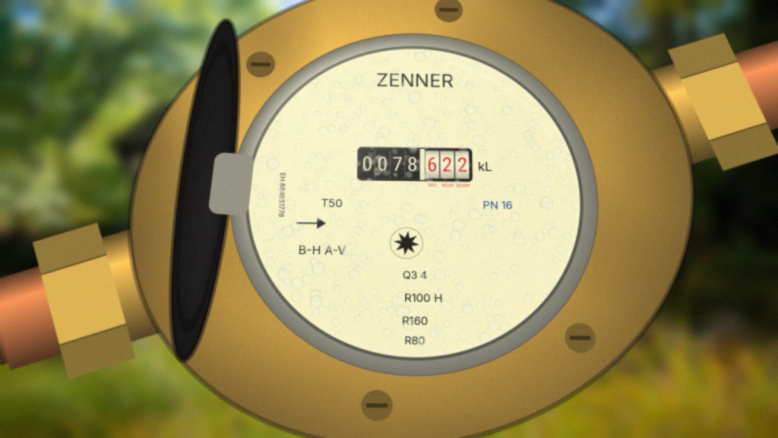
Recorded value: 78.622
